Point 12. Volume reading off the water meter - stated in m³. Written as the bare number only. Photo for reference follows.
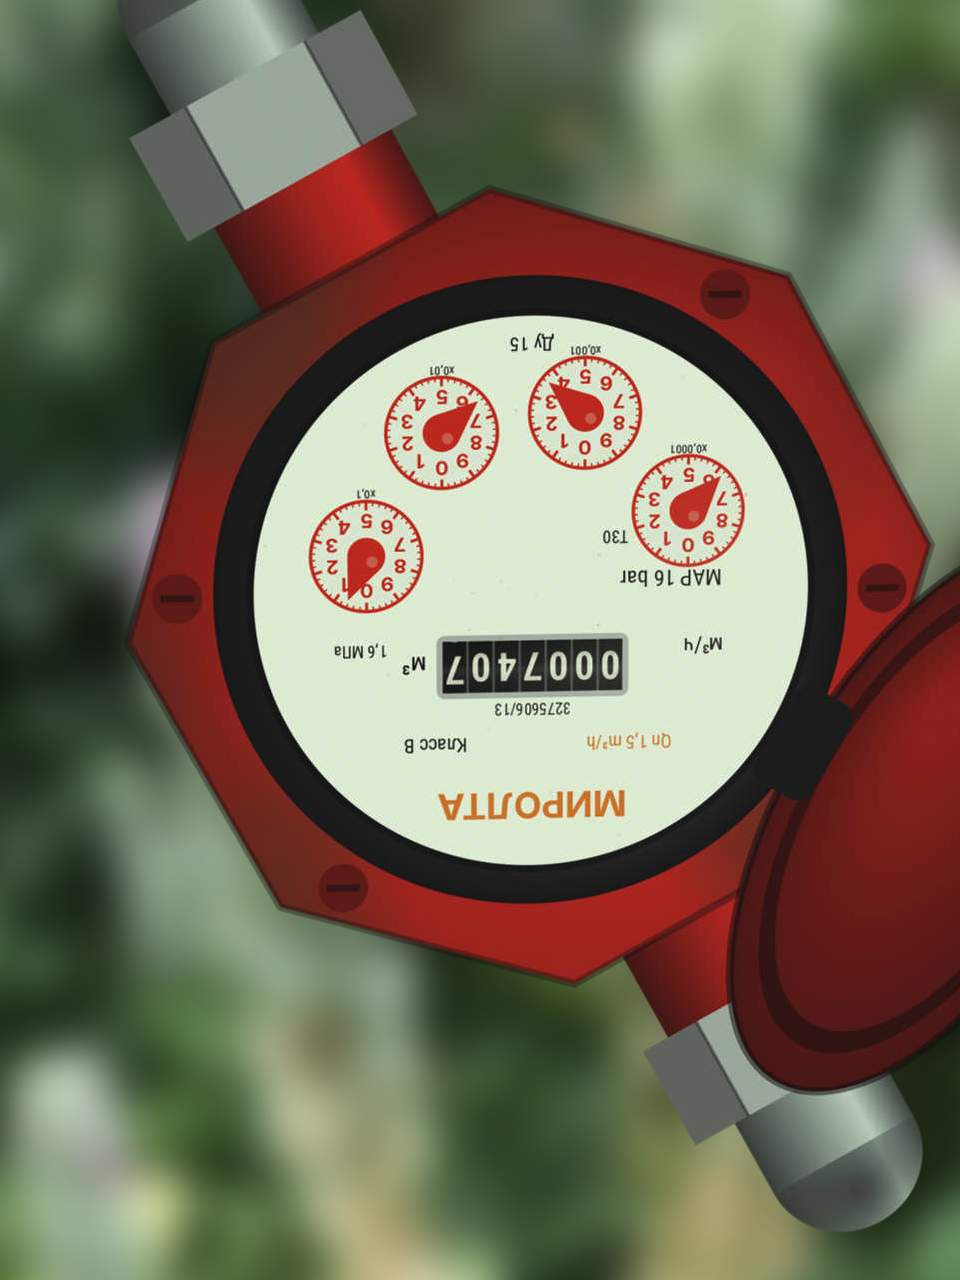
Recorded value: 7407.0636
